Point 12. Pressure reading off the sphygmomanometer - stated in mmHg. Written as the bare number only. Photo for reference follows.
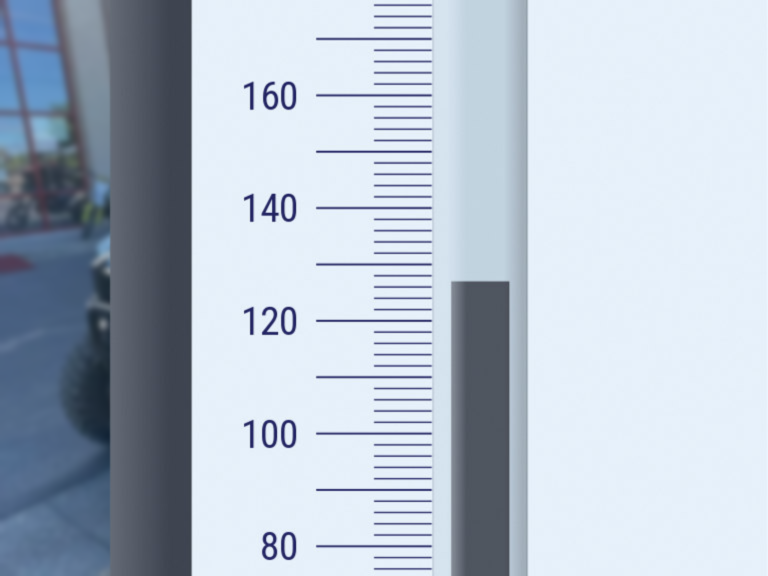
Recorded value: 127
